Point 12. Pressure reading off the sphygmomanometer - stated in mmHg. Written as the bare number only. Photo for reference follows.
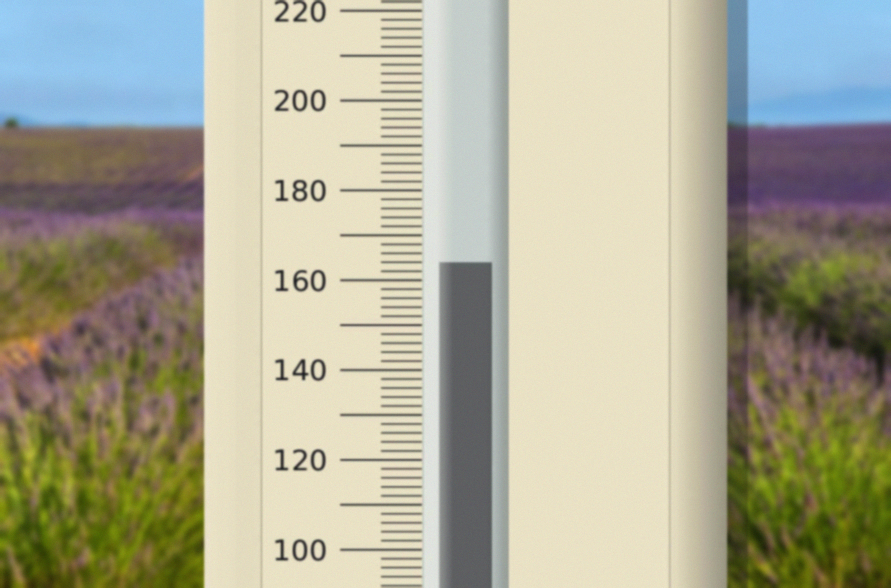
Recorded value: 164
